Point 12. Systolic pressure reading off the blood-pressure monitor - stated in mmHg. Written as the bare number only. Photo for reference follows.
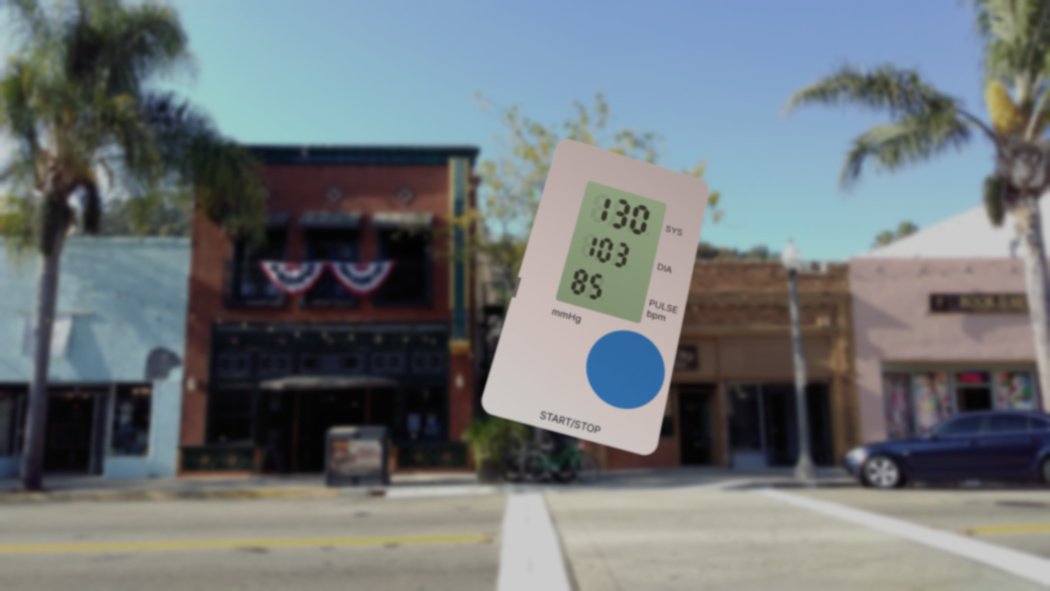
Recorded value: 130
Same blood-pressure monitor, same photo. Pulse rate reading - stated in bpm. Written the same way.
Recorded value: 85
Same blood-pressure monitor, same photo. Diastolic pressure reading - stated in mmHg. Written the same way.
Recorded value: 103
